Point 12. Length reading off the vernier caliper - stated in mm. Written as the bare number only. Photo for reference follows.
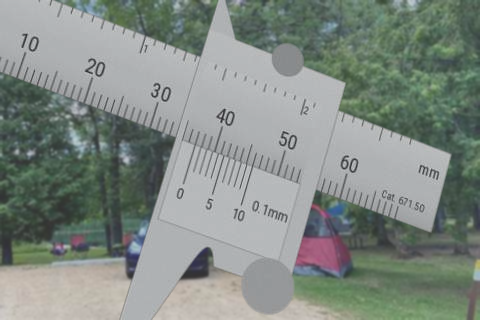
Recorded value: 37.0
